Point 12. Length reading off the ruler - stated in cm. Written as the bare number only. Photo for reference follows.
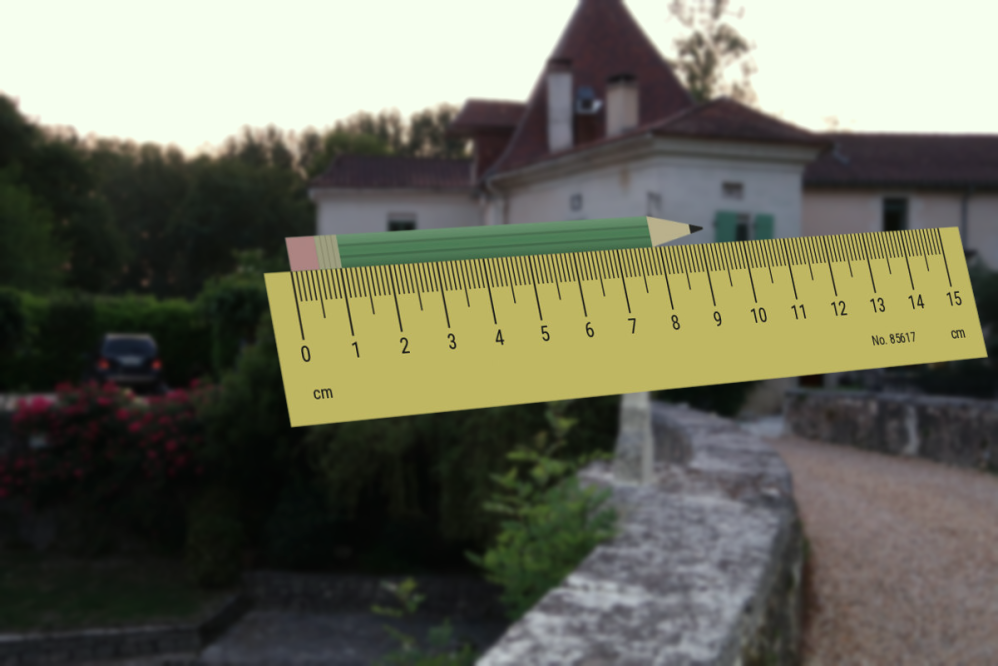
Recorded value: 9.1
